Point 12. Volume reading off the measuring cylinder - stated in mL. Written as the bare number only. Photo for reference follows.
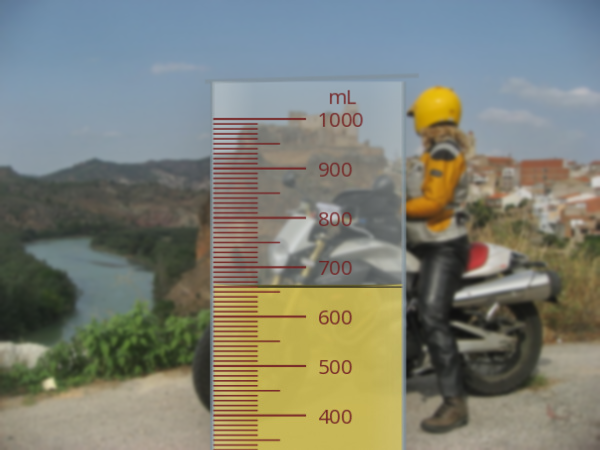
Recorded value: 660
